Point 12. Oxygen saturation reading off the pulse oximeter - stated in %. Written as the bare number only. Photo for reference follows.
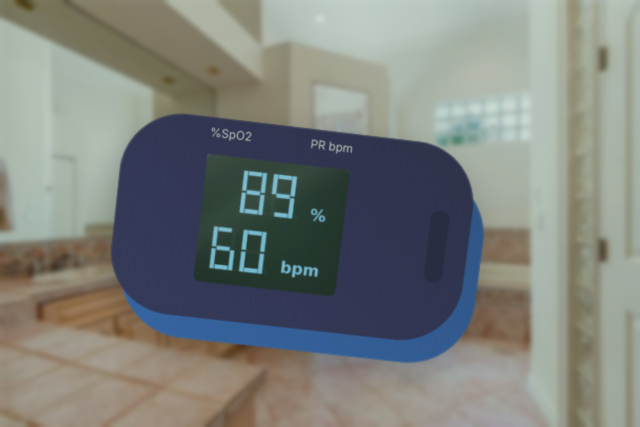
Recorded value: 89
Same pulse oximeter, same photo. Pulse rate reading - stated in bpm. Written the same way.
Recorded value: 60
